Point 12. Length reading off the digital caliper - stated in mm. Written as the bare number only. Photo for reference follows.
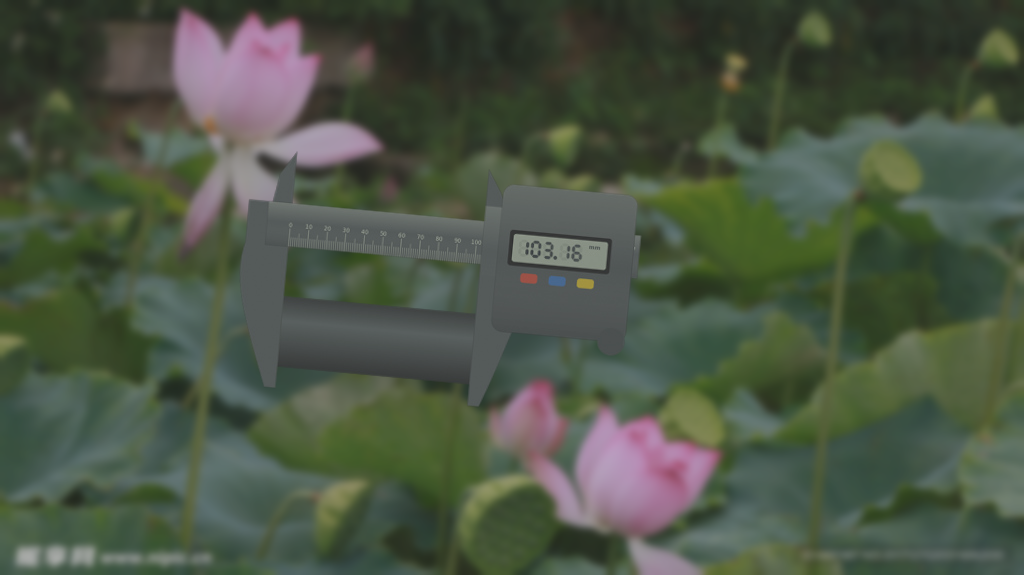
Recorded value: 103.16
